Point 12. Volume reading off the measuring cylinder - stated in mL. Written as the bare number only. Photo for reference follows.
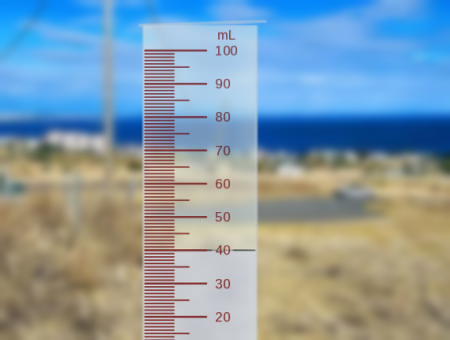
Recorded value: 40
